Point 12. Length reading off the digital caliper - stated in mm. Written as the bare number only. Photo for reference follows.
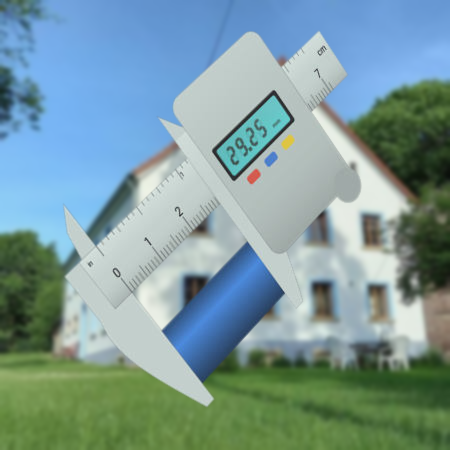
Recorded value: 29.25
